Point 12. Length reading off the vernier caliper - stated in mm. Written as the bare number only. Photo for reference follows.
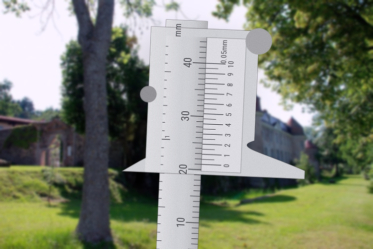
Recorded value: 21.0
